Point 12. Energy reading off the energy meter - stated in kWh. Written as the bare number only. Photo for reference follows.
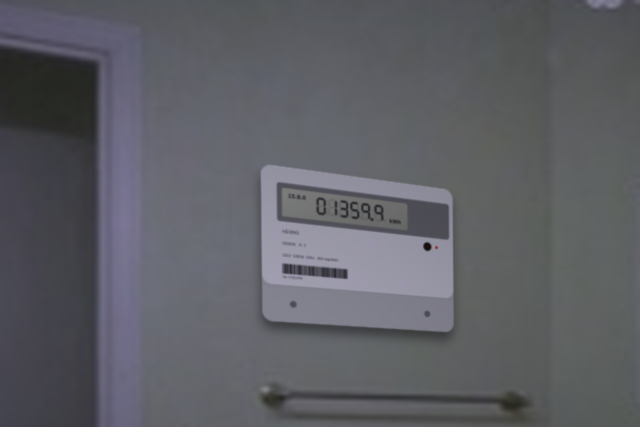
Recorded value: 1359.9
